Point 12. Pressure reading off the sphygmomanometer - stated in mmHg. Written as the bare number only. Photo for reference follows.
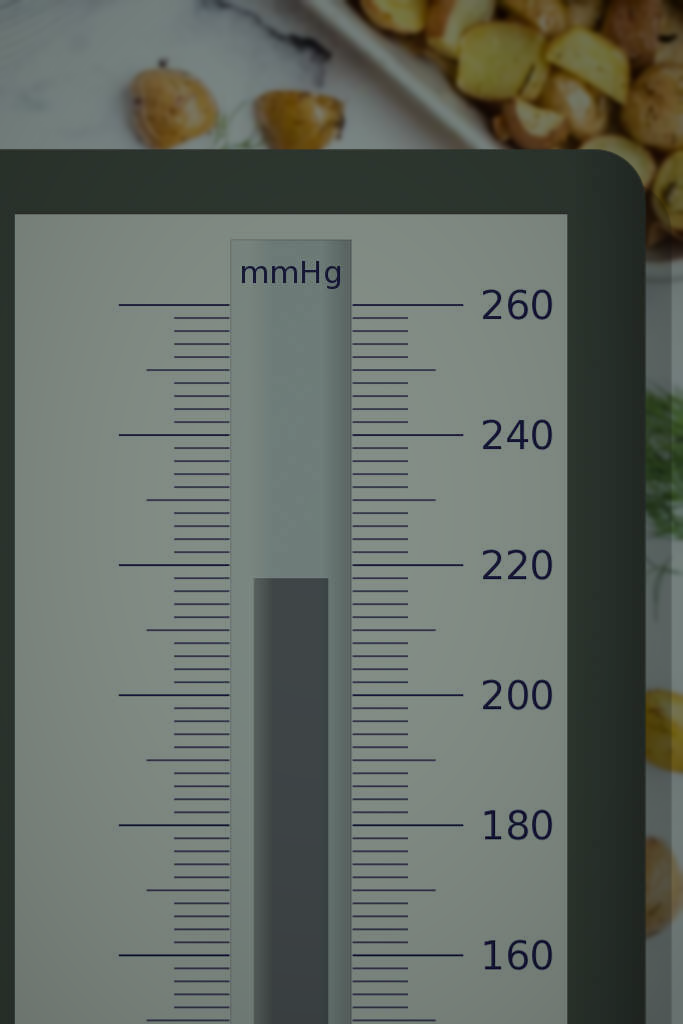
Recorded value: 218
